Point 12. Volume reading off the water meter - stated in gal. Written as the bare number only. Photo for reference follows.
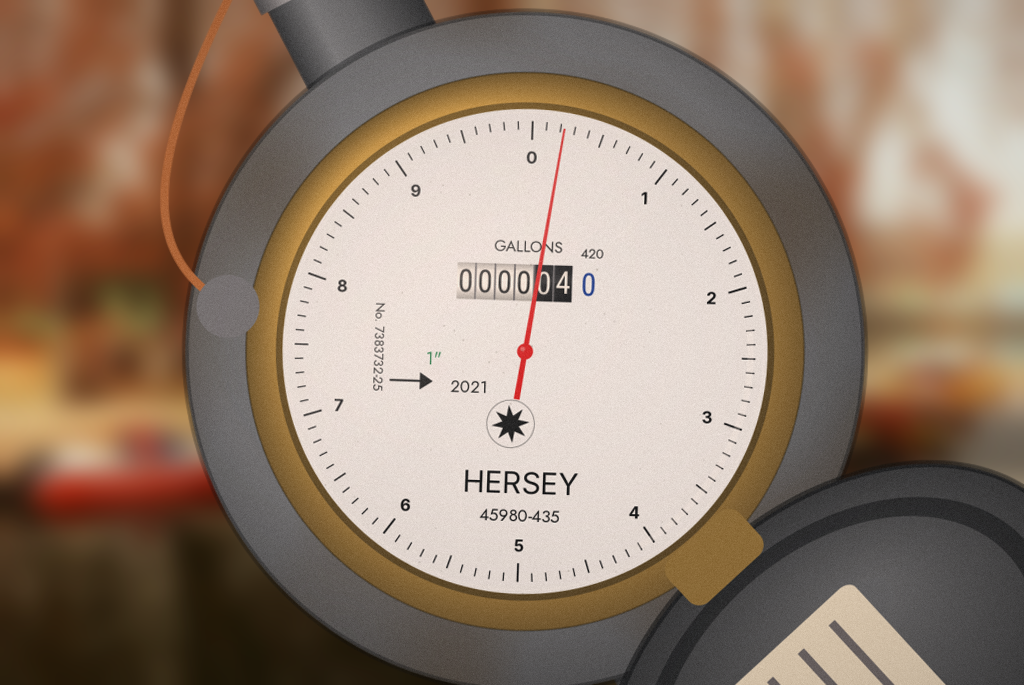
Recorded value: 40.2
